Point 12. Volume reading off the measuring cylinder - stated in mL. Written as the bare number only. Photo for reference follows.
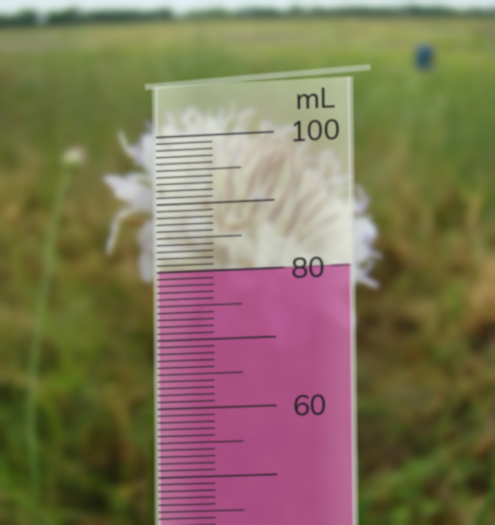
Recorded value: 80
